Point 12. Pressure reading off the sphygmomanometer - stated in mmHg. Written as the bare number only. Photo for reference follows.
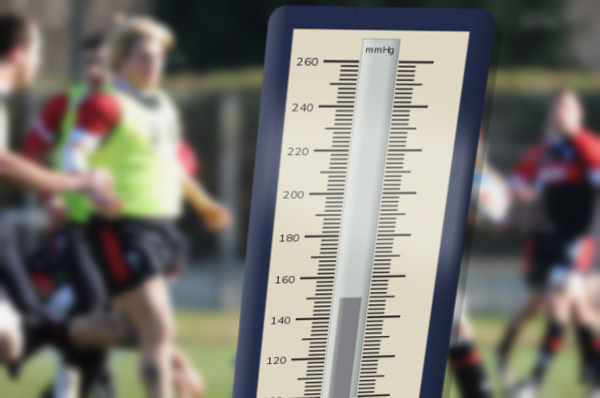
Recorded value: 150
